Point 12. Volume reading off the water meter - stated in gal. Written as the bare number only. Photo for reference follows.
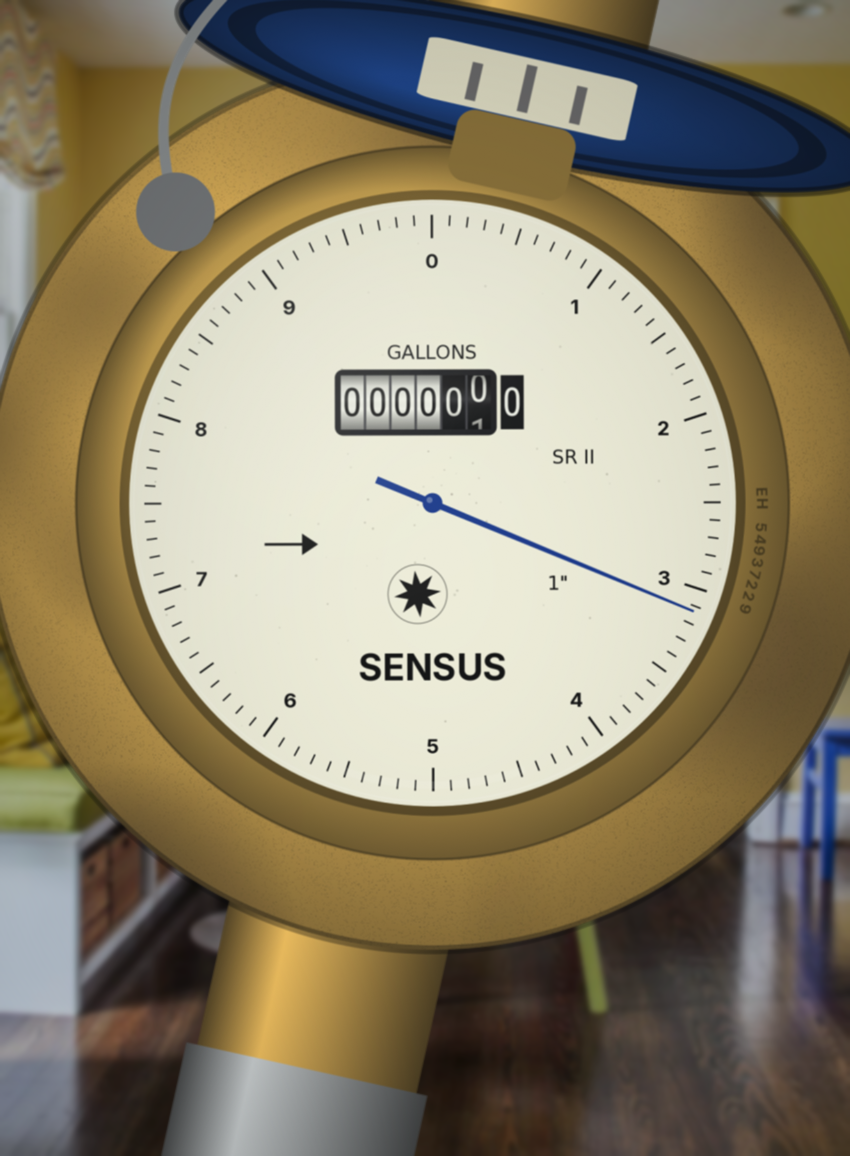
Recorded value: 3.1
